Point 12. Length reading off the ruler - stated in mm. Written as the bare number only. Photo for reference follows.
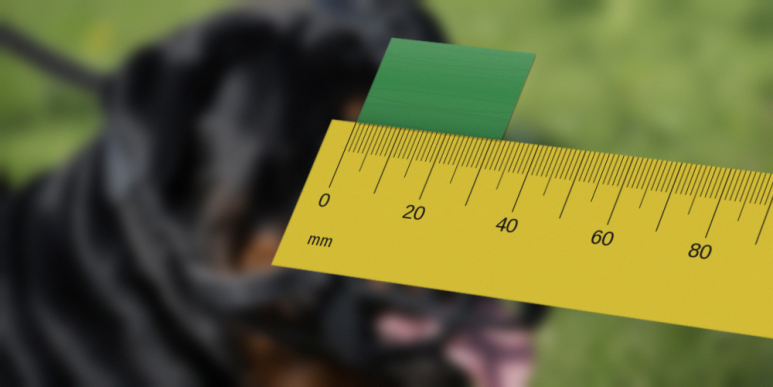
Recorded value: 32
